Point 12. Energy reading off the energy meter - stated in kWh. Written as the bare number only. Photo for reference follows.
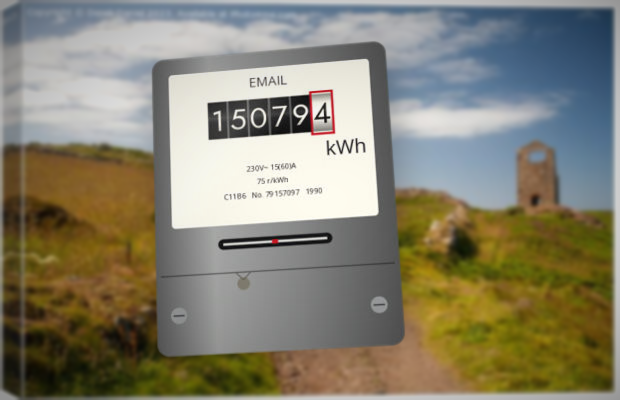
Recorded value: 15079.4
